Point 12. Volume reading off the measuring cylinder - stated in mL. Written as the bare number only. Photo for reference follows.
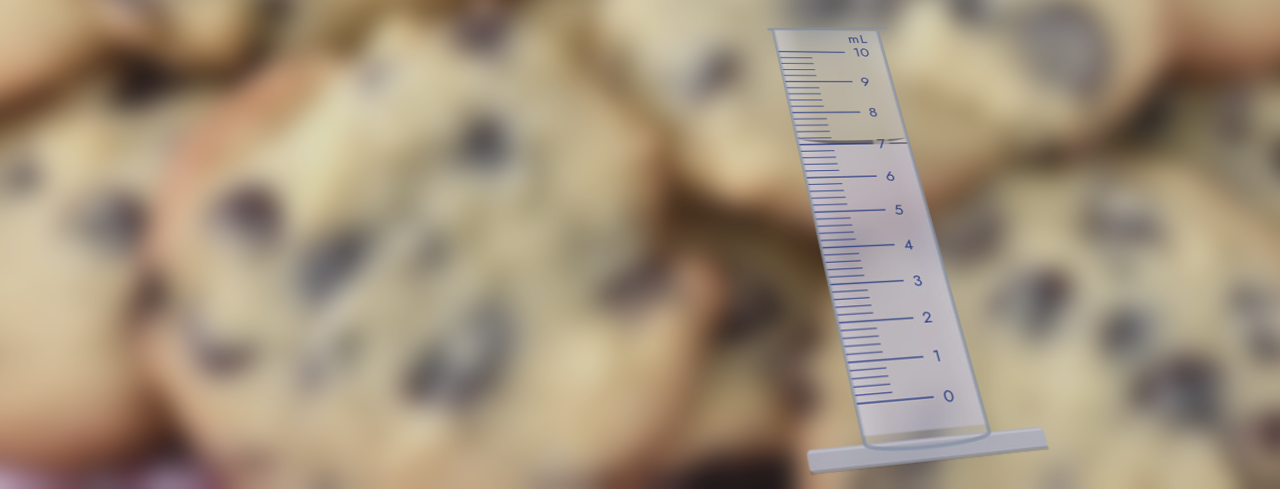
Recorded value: 7
